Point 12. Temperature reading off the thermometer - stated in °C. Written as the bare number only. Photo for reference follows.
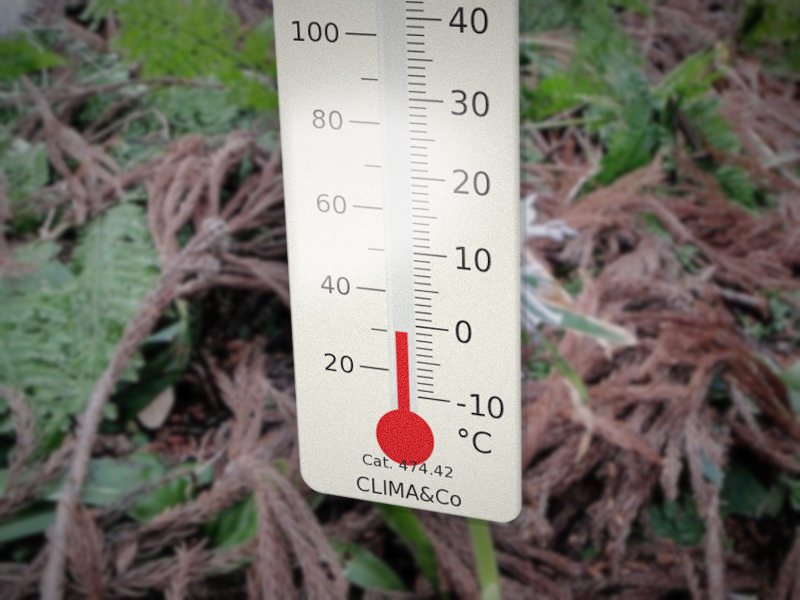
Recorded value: -1
